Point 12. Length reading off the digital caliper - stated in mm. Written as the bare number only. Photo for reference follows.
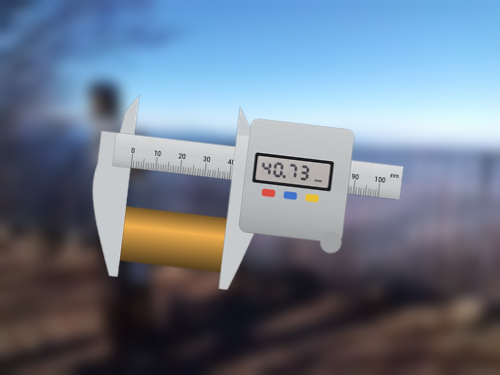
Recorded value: 40.73
